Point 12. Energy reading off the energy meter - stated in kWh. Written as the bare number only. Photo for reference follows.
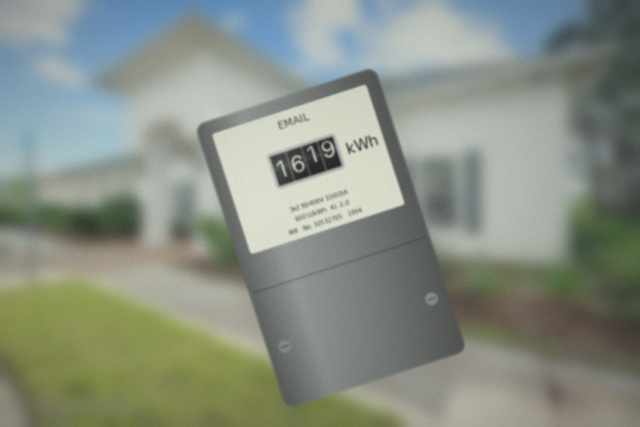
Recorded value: 1619
